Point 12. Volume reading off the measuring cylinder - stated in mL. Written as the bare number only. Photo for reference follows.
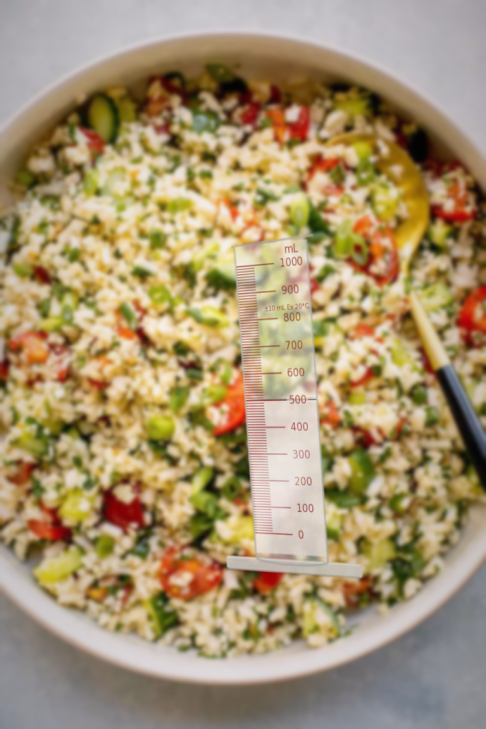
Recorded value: 500
